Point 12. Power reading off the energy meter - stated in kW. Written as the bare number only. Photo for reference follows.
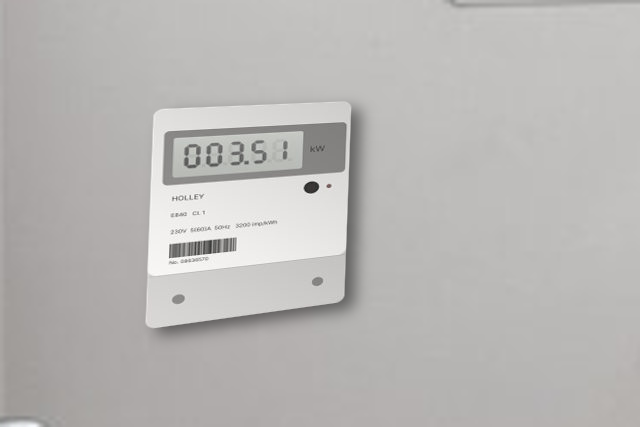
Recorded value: 3.51
